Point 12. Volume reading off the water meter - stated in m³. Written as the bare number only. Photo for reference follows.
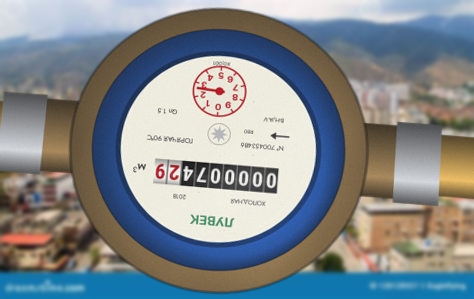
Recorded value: 74.292
